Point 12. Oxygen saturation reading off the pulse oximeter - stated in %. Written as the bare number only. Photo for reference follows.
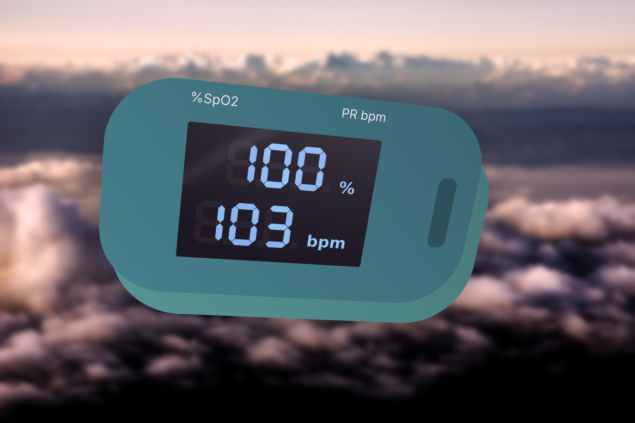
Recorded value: 100
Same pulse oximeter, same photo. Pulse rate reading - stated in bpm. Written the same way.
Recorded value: 103
